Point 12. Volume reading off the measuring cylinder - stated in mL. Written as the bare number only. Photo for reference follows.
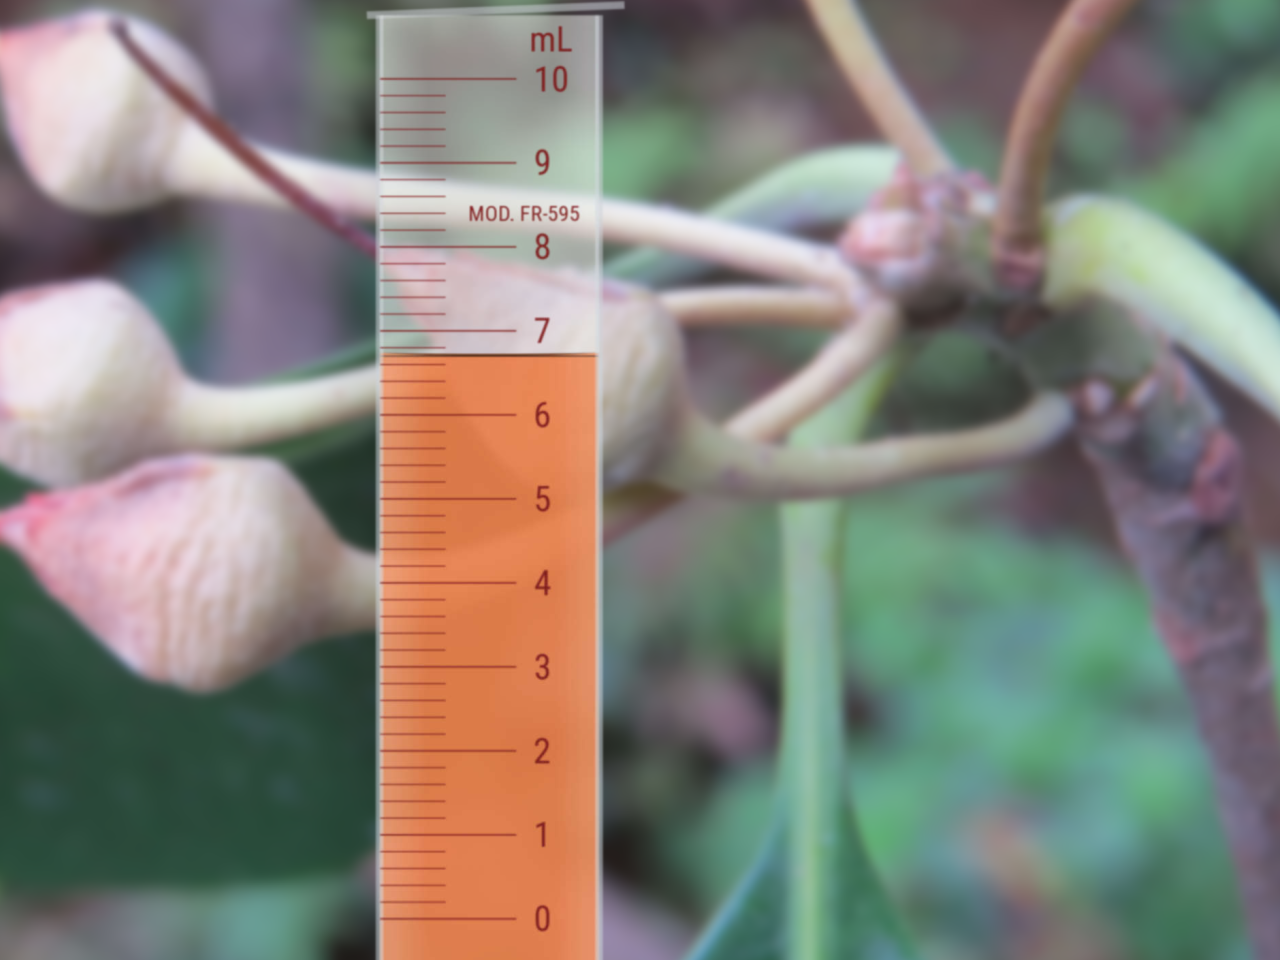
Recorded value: 6.7
